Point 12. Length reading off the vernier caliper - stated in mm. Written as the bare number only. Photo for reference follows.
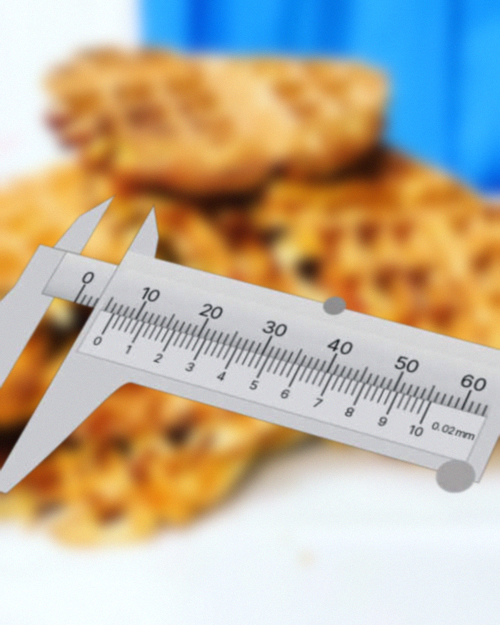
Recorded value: 6.5
